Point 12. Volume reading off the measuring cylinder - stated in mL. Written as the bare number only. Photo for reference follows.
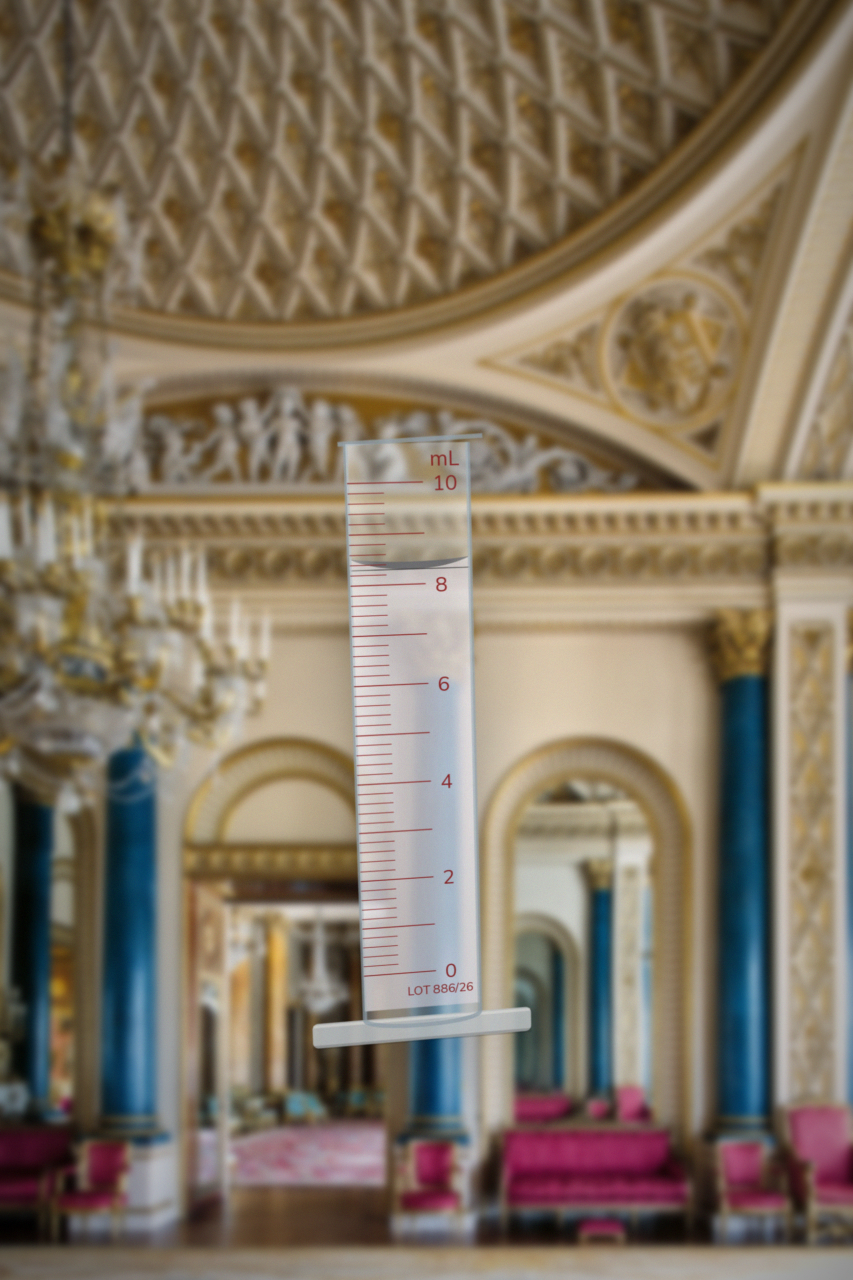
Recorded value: 8.3
